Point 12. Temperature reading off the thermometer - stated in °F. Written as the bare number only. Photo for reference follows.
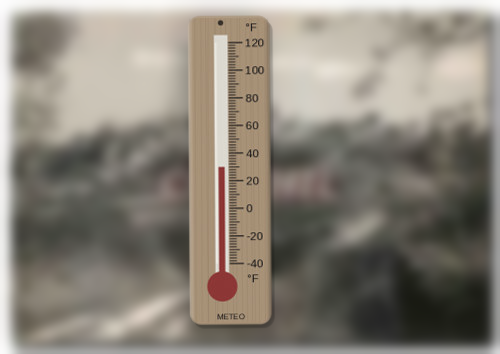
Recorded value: 30
